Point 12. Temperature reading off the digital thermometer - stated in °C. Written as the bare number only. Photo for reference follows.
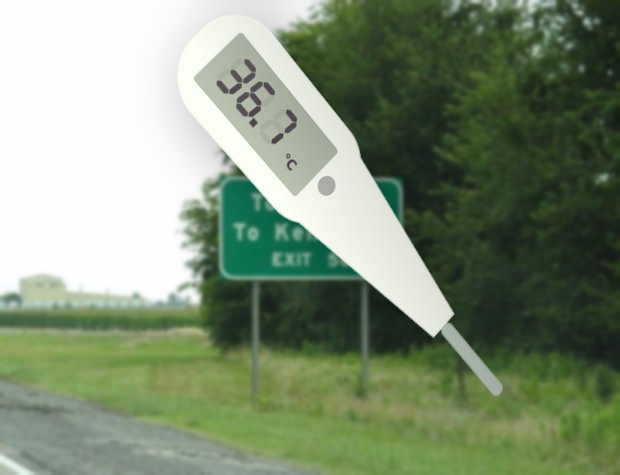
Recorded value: 36.7
